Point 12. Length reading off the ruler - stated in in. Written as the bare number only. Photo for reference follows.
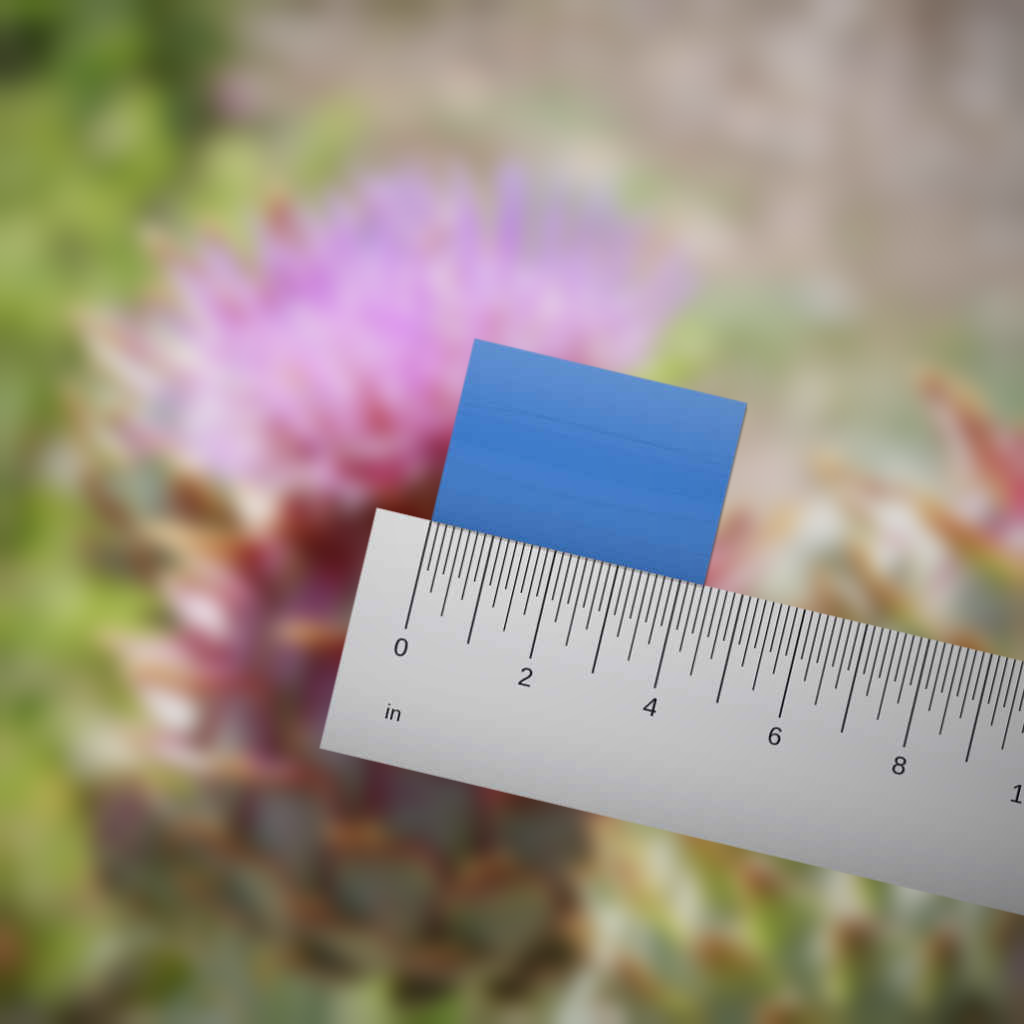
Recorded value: 4.375
